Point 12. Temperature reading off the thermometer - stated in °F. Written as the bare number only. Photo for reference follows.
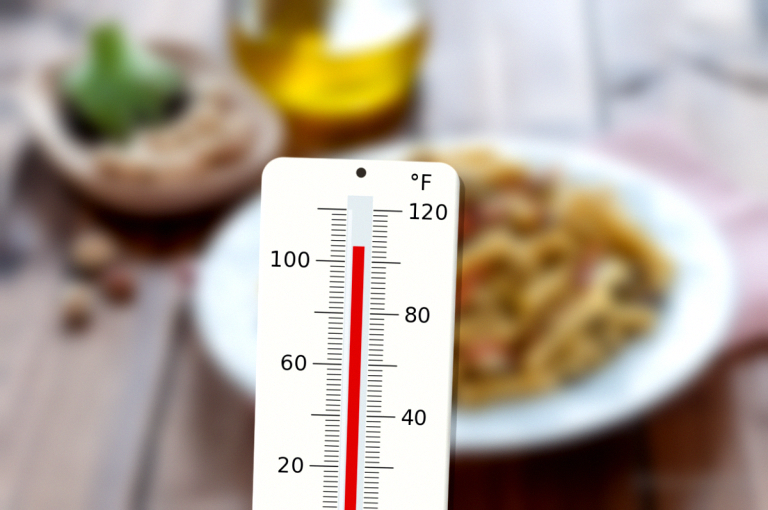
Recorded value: 106
